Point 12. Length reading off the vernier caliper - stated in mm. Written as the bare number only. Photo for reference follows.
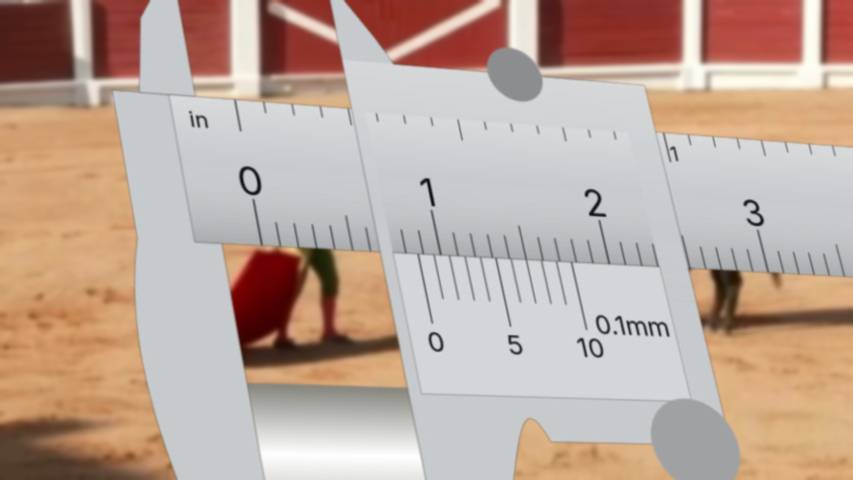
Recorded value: 8.7
